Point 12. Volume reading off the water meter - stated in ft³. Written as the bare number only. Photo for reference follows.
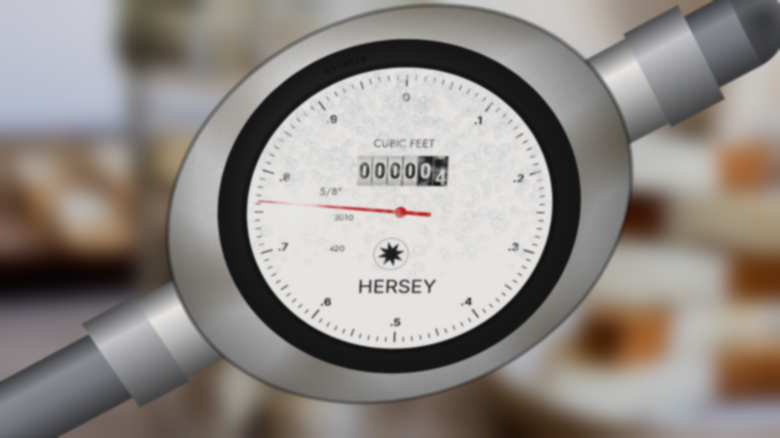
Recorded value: 3.76
